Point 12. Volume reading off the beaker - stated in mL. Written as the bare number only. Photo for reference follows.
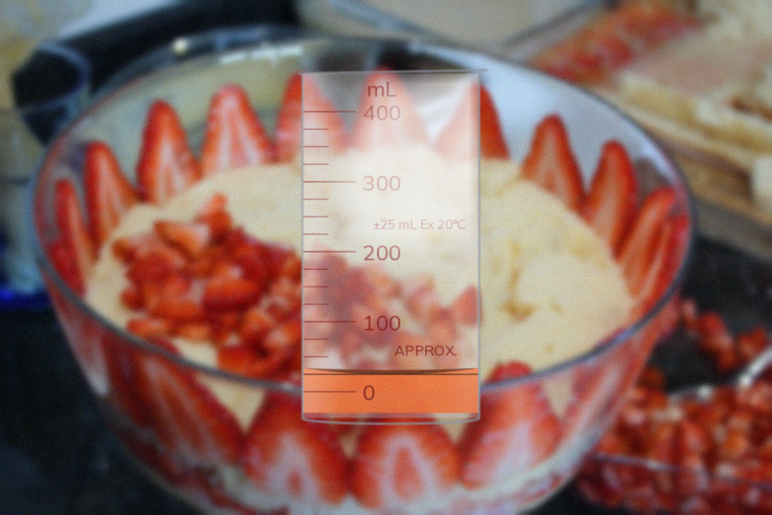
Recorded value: 25
